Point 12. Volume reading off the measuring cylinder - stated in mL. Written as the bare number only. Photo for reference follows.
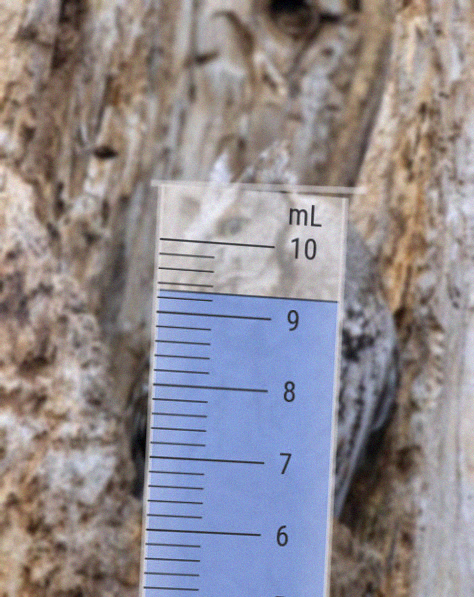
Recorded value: 9.3
